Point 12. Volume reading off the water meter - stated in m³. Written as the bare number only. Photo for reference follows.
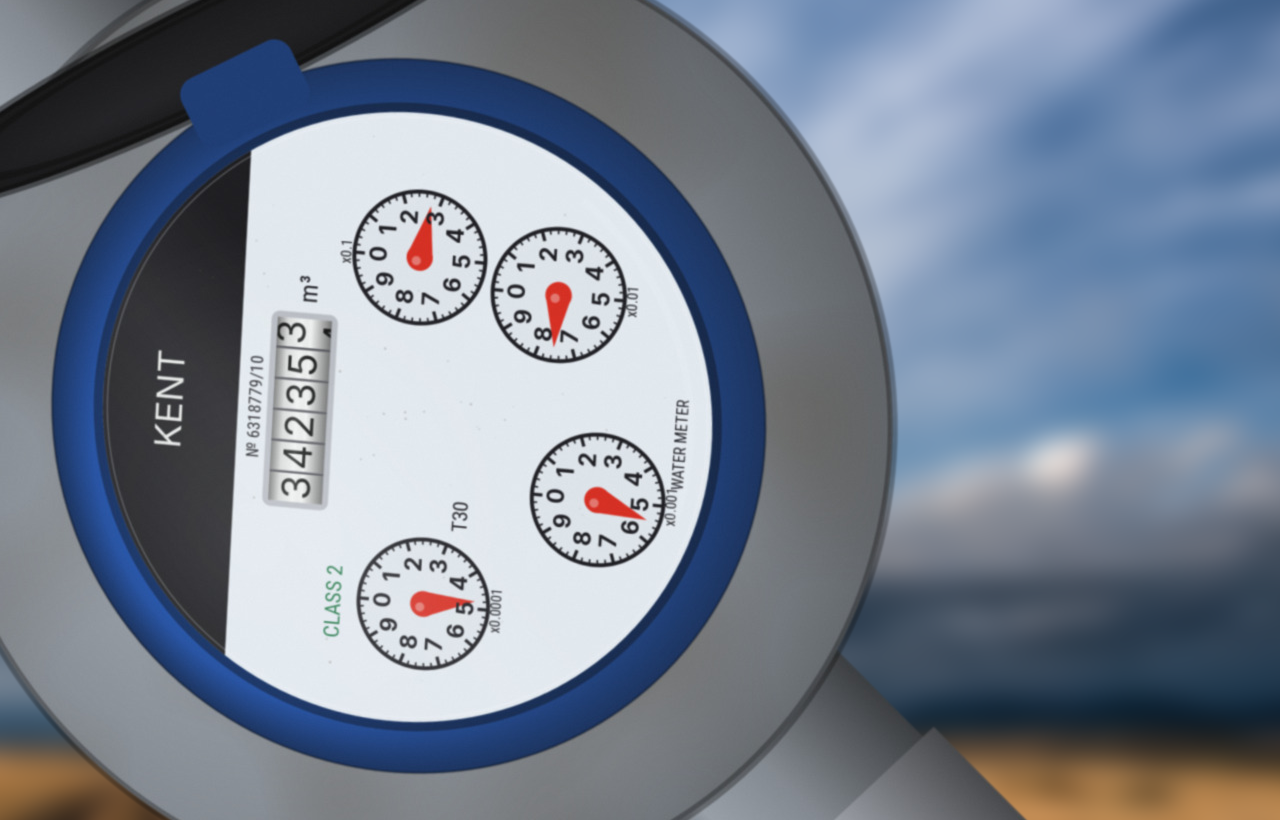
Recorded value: 342353.2754
